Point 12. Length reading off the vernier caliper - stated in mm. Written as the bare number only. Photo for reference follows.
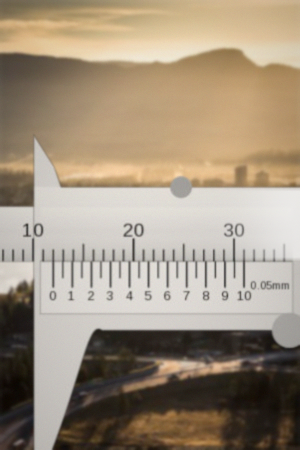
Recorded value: 12.0
